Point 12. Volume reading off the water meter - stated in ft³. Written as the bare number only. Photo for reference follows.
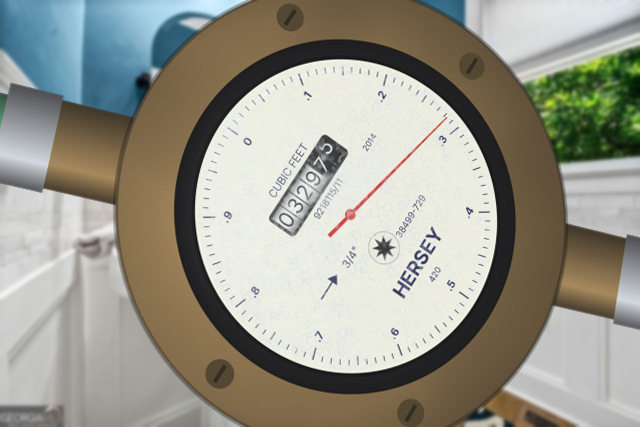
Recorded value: 32975.28
